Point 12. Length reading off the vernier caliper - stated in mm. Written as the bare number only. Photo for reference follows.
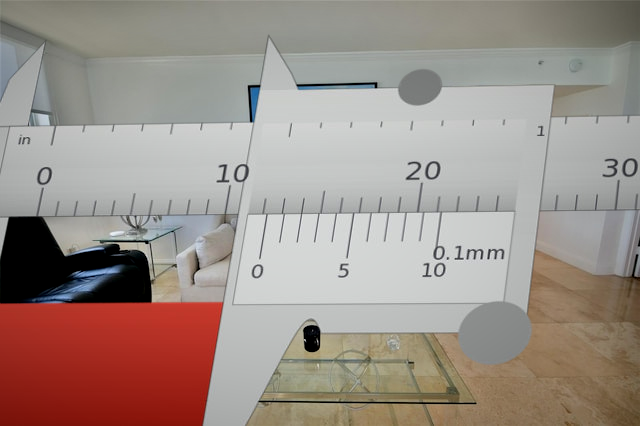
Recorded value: 12.2
